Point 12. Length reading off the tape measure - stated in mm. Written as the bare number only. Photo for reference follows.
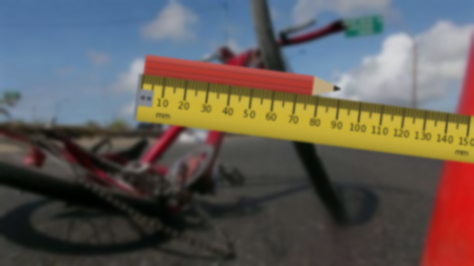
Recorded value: 90
